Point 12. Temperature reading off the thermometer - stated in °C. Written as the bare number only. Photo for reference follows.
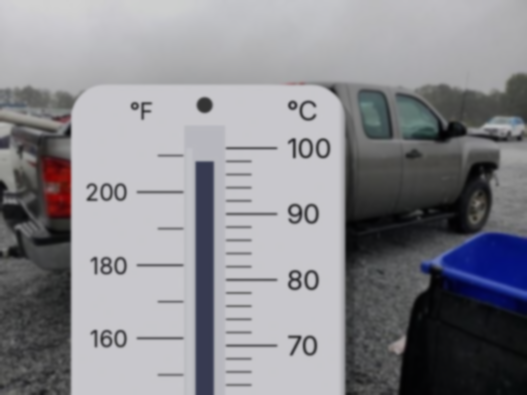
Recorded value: 98
